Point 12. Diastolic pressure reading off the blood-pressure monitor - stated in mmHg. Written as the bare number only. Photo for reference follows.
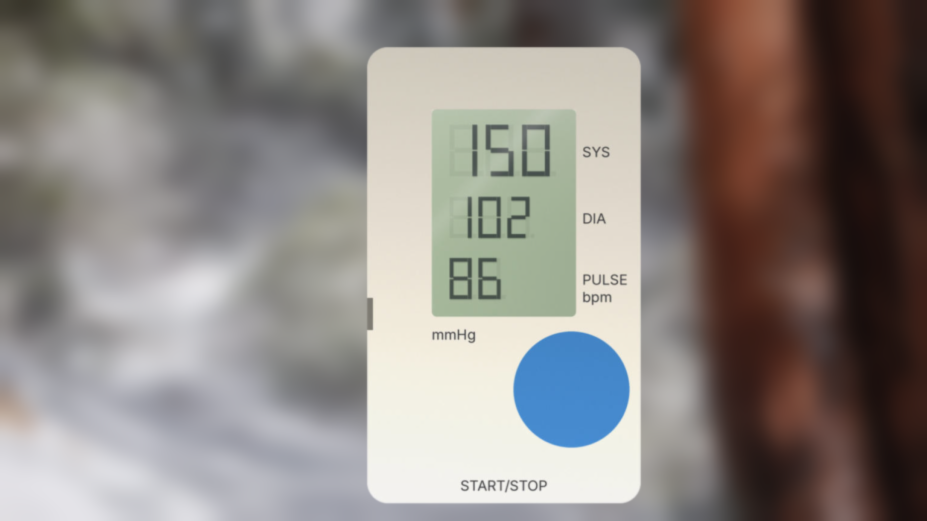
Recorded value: 102
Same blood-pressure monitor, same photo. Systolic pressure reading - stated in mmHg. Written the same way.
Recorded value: 150
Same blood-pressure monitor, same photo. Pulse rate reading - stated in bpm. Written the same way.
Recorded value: 86
